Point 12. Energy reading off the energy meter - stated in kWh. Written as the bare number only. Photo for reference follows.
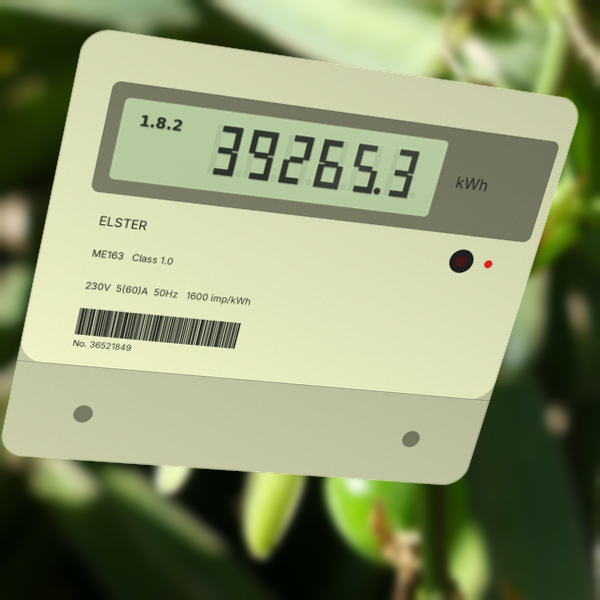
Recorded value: 39265.3
